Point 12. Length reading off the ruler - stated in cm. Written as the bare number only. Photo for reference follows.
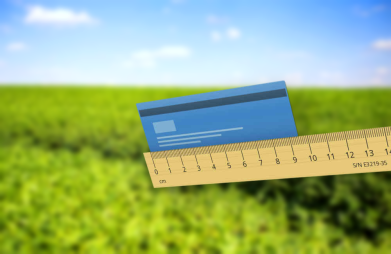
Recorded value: 9.5
